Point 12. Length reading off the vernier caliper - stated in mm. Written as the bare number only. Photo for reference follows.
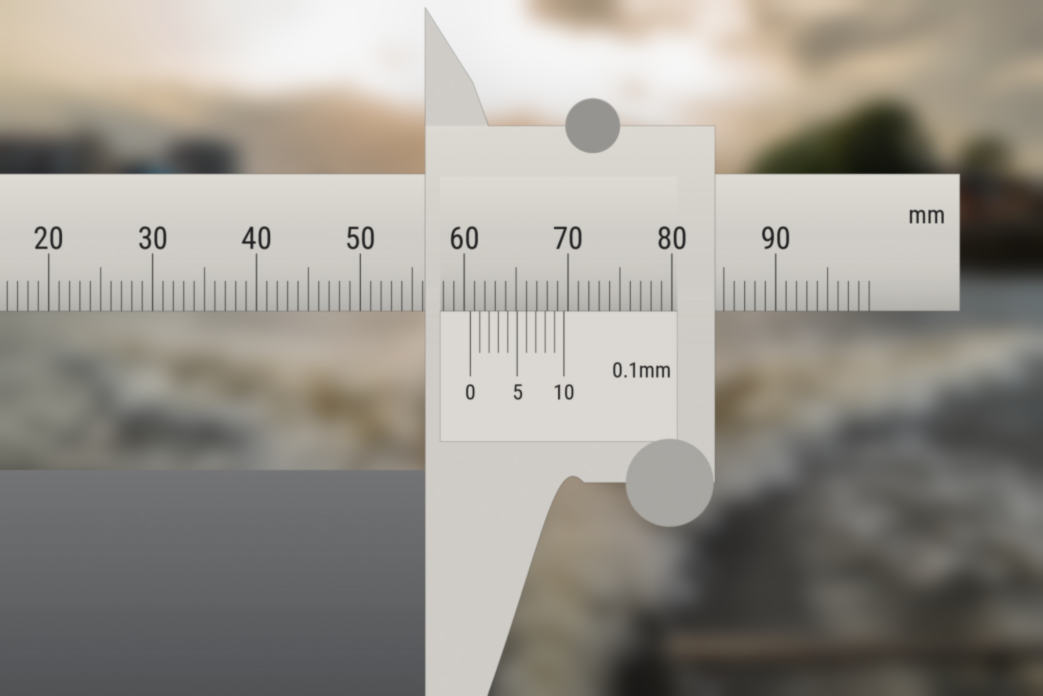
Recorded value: 60.6
